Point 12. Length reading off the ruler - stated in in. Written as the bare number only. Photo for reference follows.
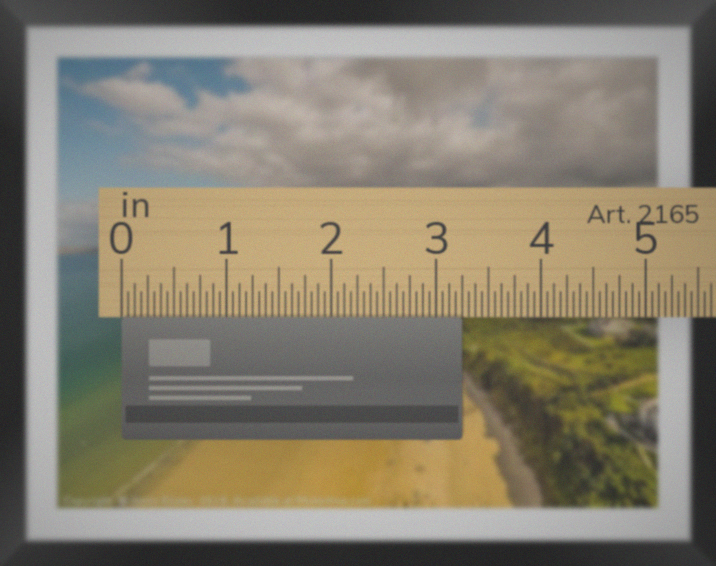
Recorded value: 3.25
